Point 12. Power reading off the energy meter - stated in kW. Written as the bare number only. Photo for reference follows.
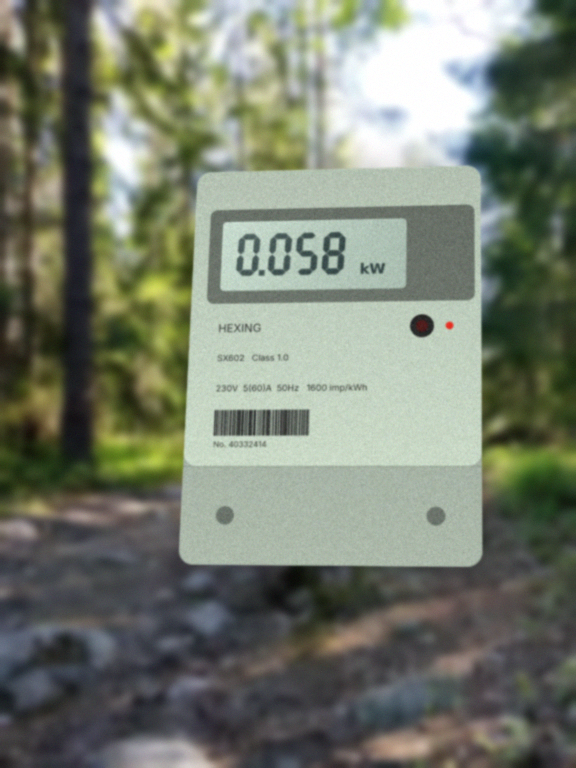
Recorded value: 0.058
